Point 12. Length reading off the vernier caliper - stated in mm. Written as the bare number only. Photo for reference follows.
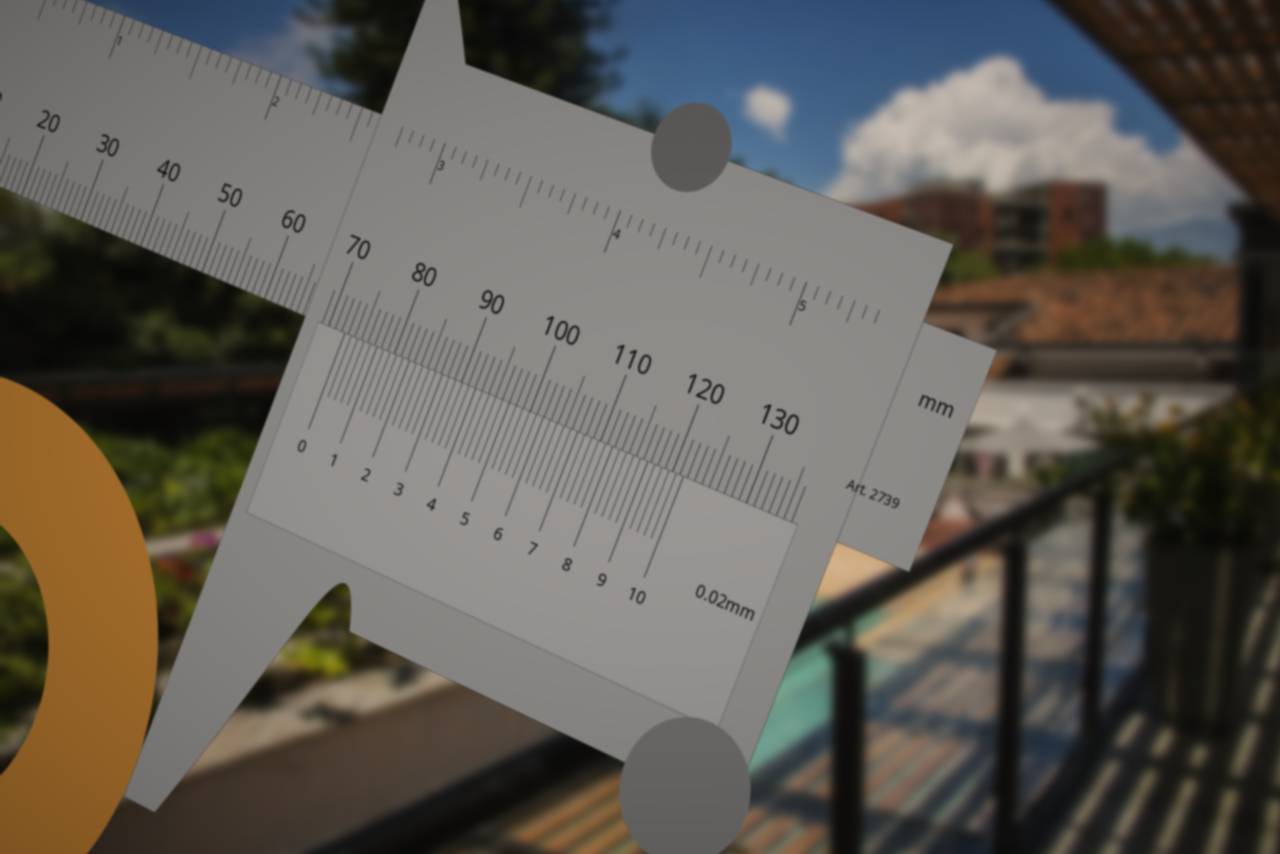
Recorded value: 72.5
